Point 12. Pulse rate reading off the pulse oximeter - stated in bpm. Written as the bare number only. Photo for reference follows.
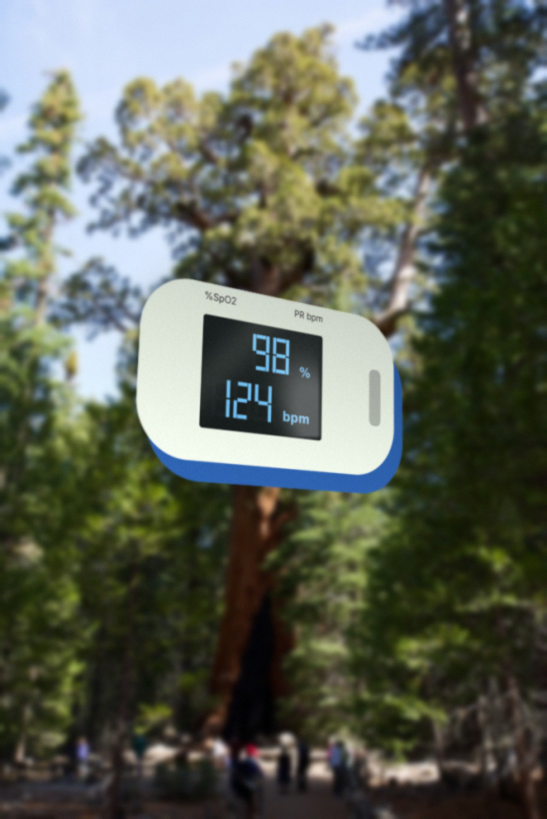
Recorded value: 124
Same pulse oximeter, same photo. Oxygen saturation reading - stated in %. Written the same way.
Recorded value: 98
